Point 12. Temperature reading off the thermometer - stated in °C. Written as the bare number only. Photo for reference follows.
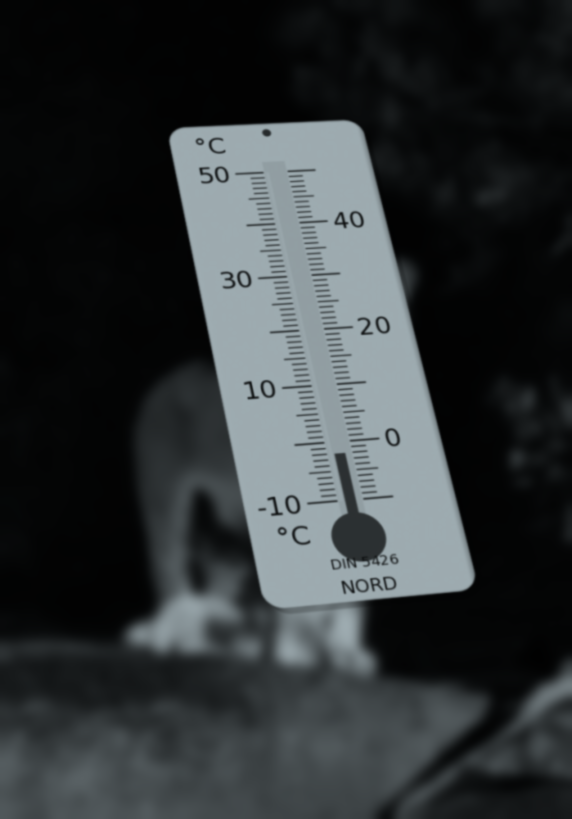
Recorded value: -2
